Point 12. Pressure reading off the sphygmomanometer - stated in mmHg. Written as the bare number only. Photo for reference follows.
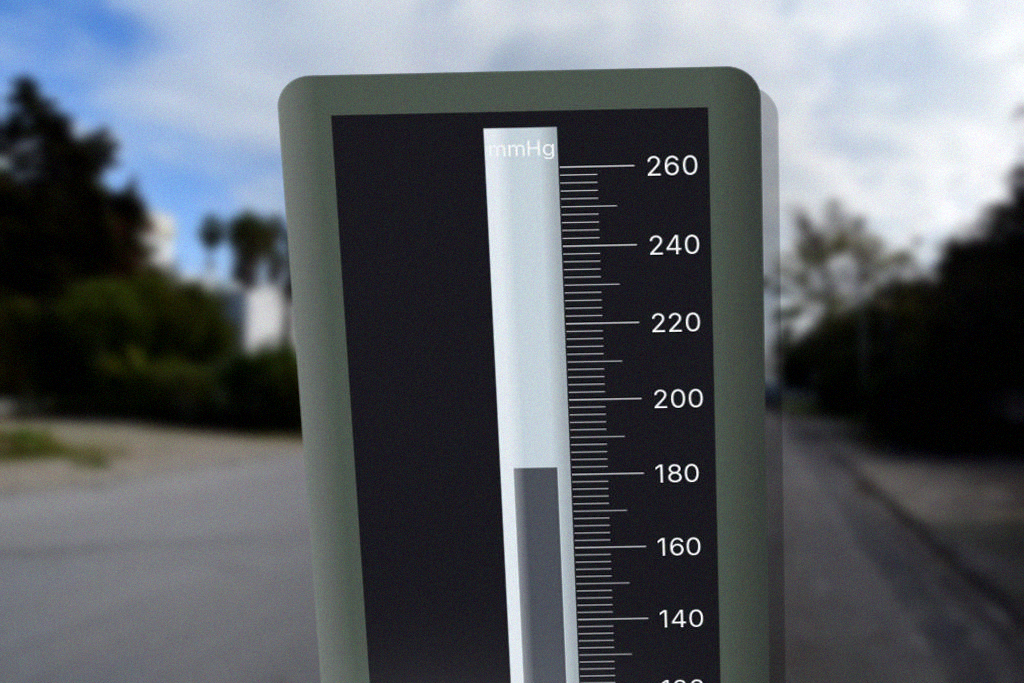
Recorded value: 182
